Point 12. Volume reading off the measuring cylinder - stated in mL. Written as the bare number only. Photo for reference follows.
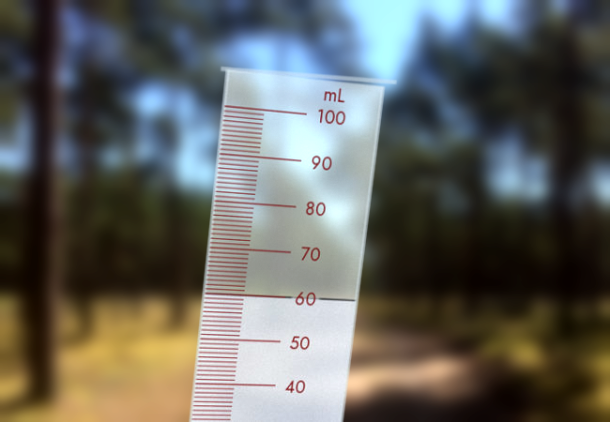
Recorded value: 60
